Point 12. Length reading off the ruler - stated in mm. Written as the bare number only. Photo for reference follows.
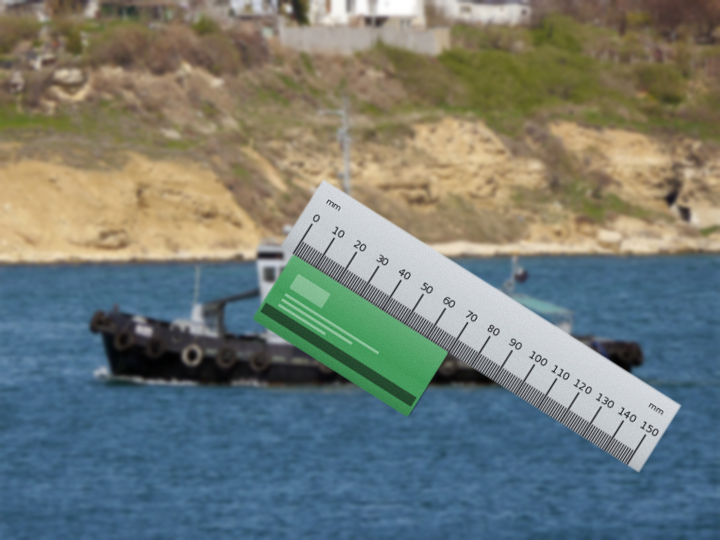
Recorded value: 70
